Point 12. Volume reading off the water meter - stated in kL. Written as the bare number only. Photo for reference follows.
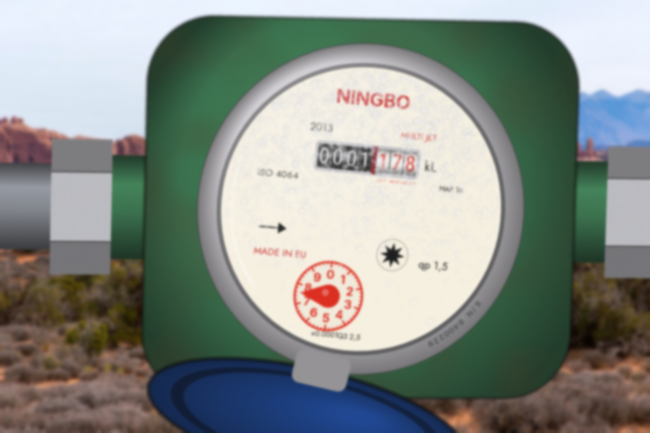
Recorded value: 1.1787
